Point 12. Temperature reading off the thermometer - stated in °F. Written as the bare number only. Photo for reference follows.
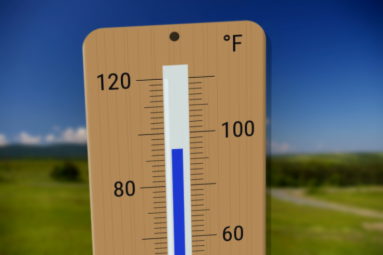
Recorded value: 94
